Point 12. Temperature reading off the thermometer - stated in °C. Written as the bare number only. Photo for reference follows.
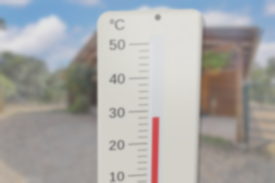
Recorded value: 28
